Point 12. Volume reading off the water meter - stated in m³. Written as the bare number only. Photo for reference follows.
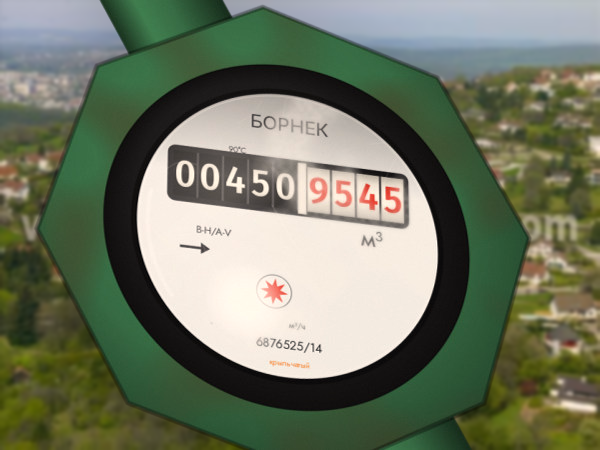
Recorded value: 450.9545
